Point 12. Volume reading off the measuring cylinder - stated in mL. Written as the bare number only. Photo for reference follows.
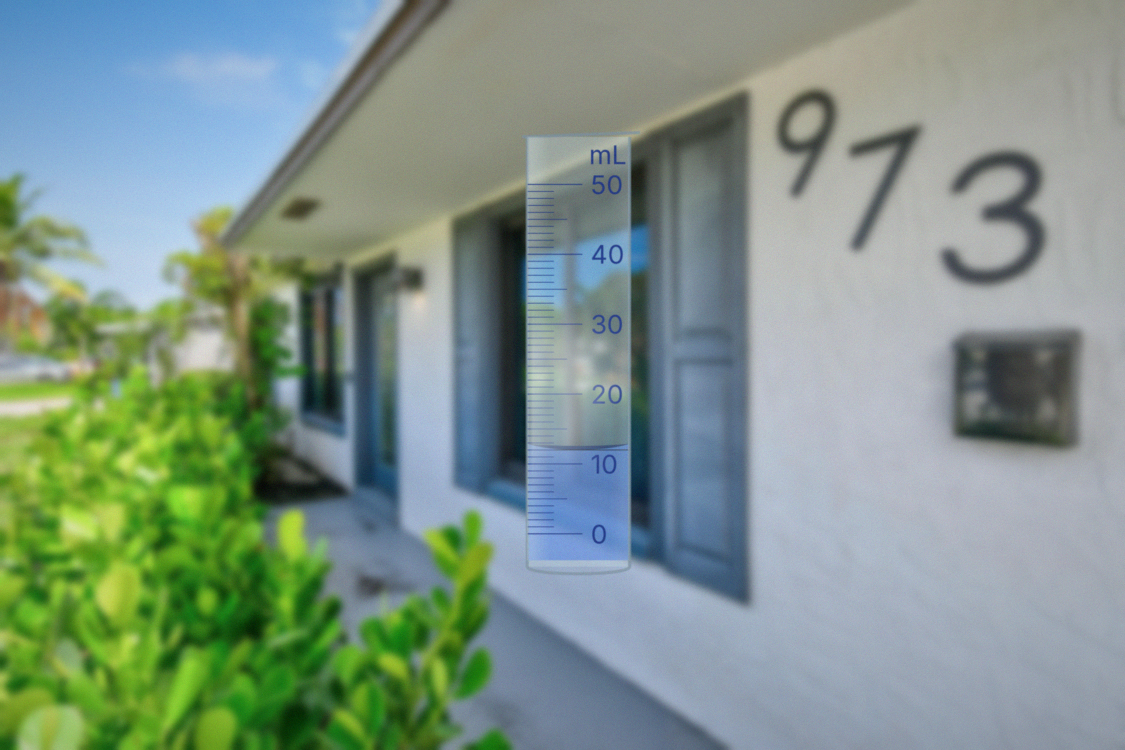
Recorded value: 12
